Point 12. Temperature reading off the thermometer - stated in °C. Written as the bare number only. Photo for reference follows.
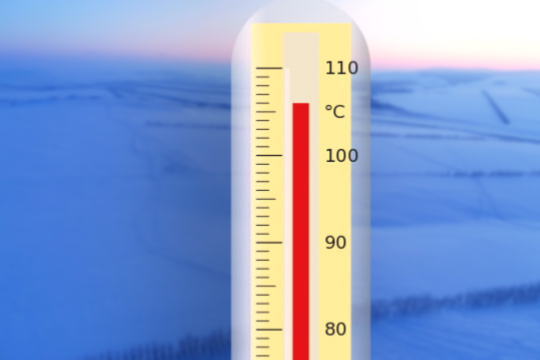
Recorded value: 106
